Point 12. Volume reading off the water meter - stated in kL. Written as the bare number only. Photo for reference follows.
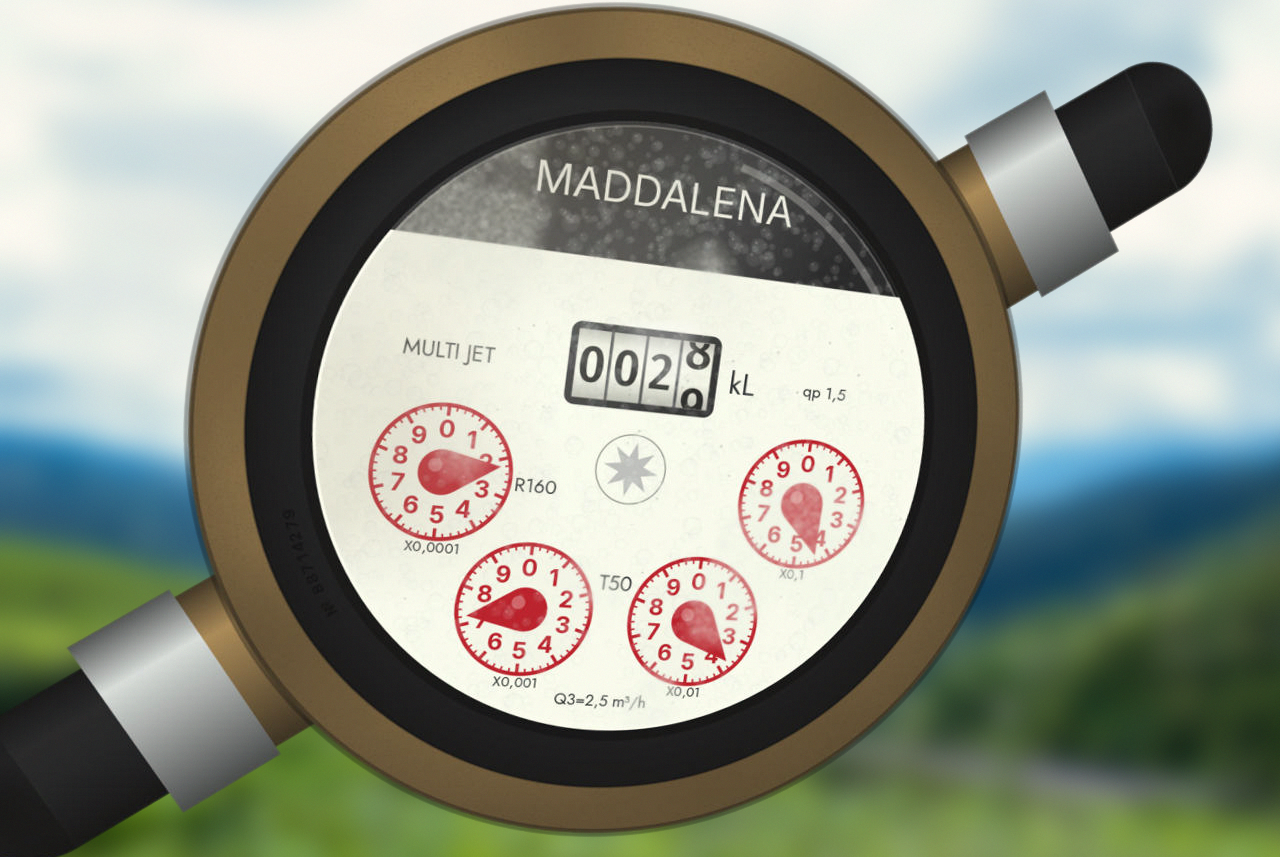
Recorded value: 28.4372
